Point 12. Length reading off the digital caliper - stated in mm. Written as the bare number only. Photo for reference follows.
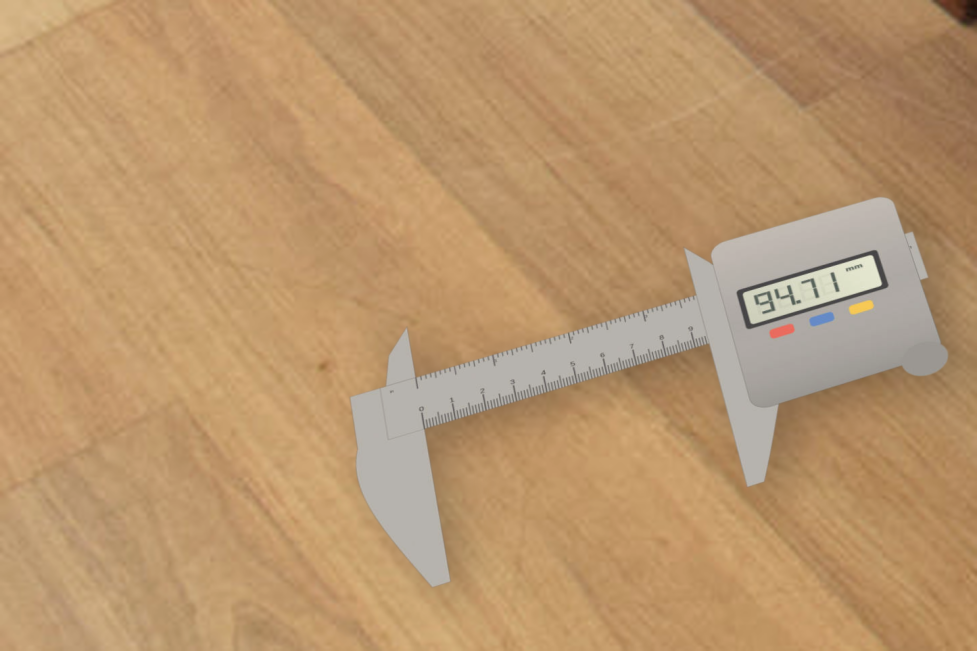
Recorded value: 94.71
